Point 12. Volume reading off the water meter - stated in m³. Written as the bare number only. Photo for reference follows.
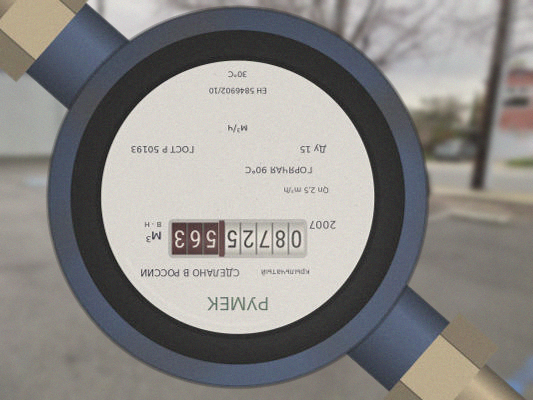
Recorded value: 8725.563
